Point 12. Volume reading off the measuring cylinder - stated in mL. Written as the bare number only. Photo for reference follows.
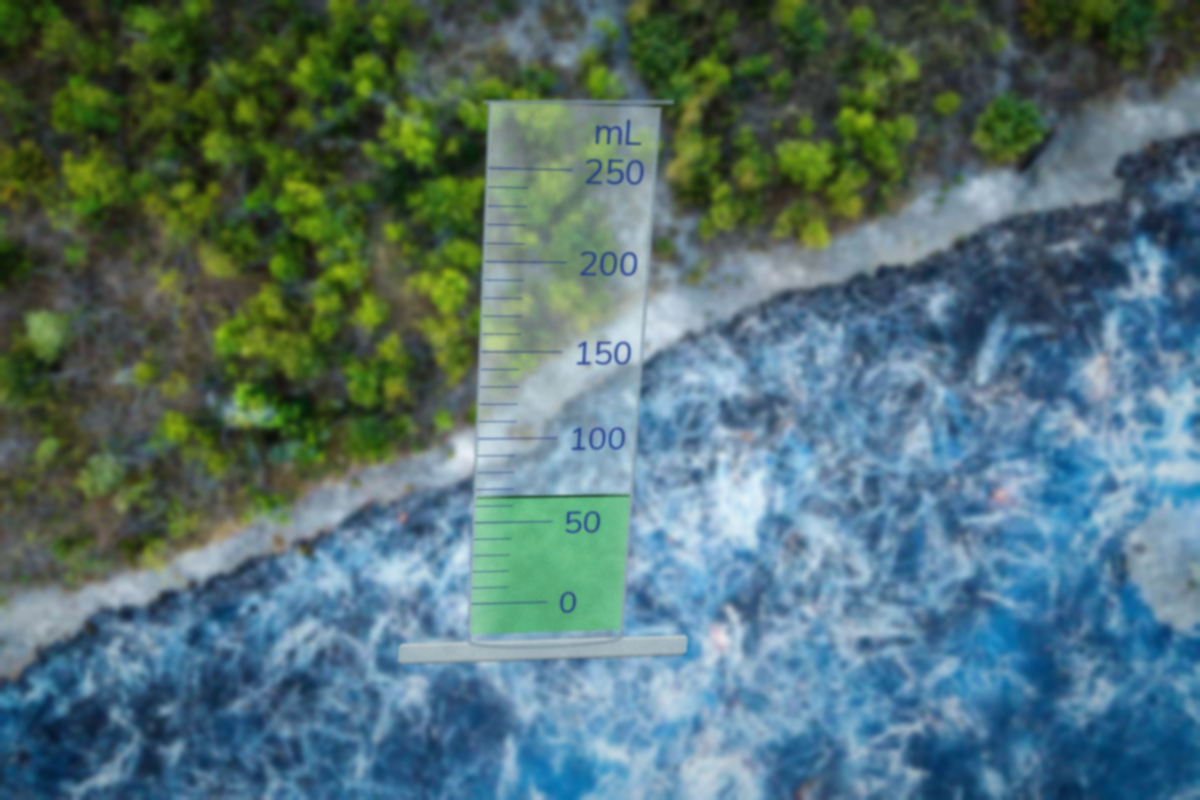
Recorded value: 65
